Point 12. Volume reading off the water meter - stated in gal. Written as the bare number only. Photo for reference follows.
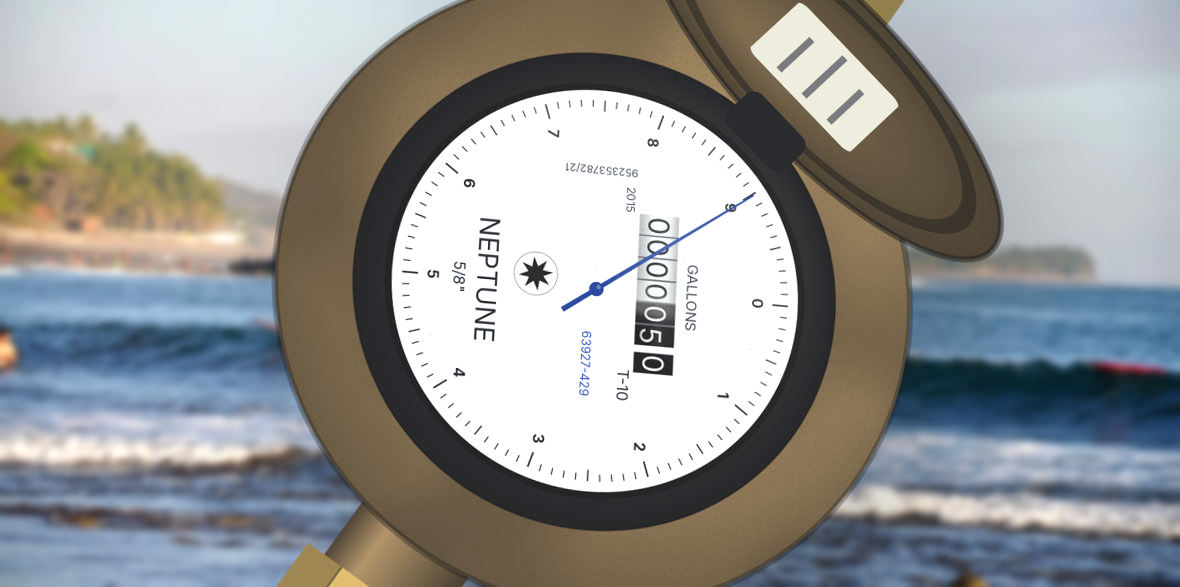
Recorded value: 49.0
